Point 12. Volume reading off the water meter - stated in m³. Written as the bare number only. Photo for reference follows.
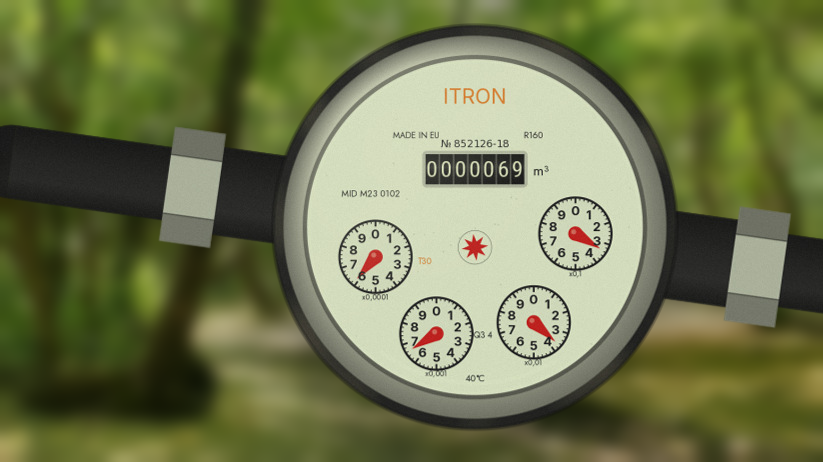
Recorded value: 69.3366
